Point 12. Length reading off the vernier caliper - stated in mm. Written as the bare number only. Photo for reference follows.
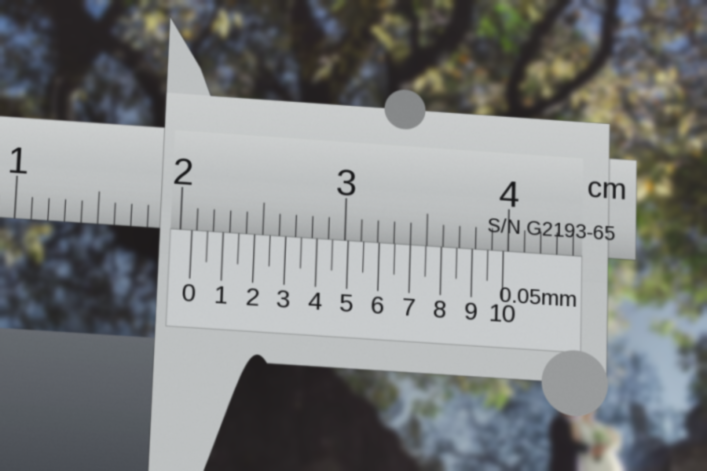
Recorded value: 20.7
